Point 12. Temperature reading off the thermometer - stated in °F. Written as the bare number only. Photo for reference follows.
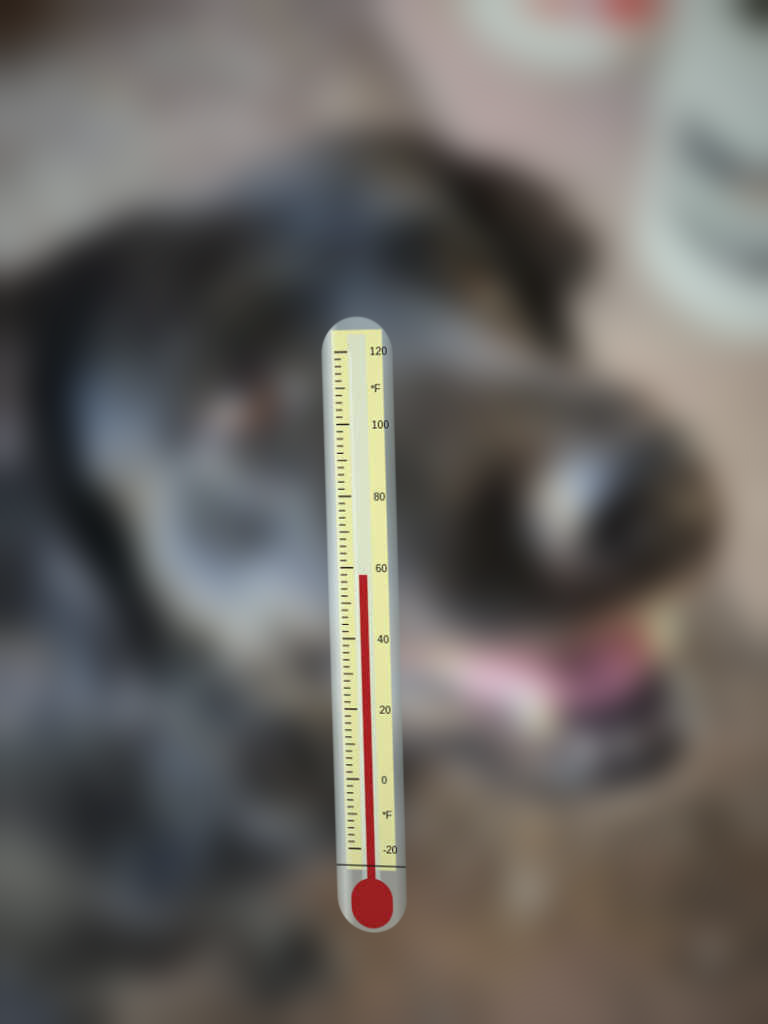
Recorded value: 58
